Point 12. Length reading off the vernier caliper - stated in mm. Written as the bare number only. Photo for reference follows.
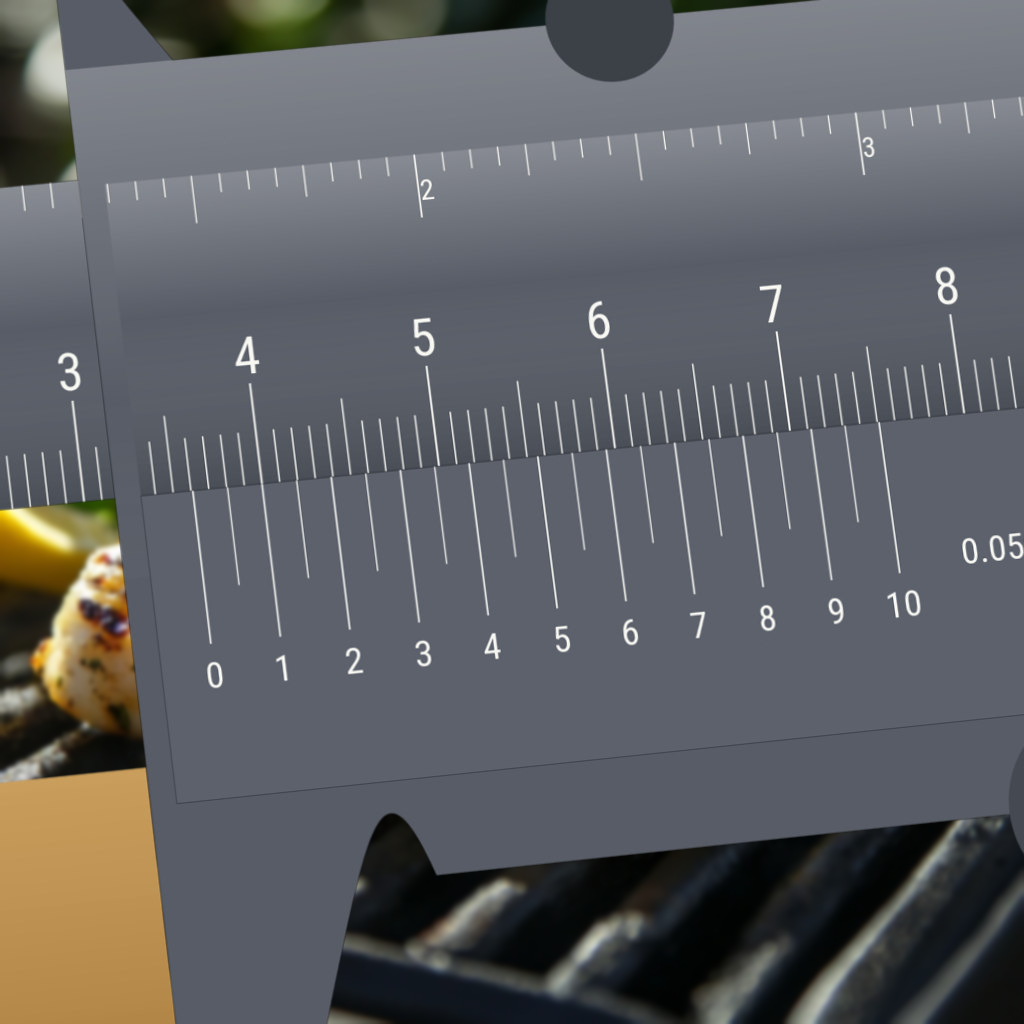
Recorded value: 36.1
